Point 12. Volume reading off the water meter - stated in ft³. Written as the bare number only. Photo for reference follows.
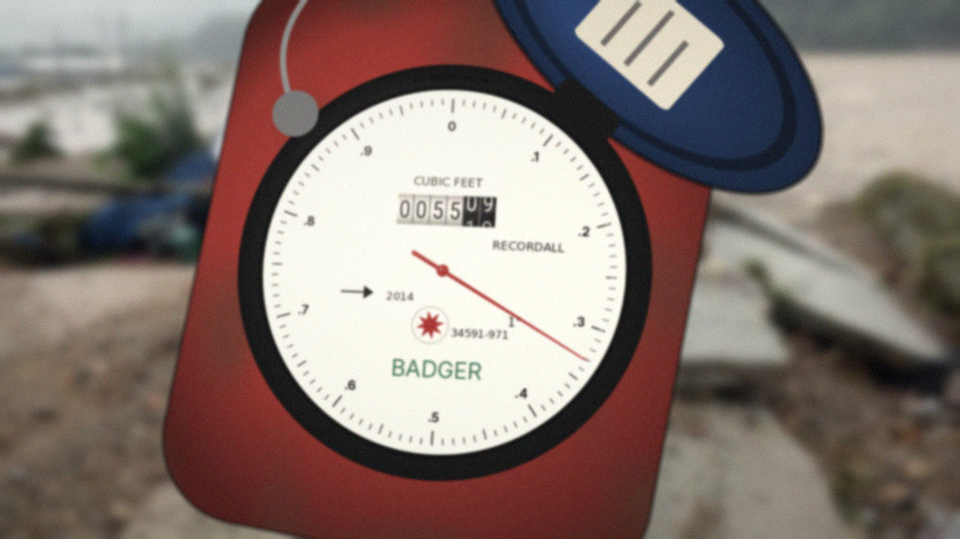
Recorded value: 5509.33
